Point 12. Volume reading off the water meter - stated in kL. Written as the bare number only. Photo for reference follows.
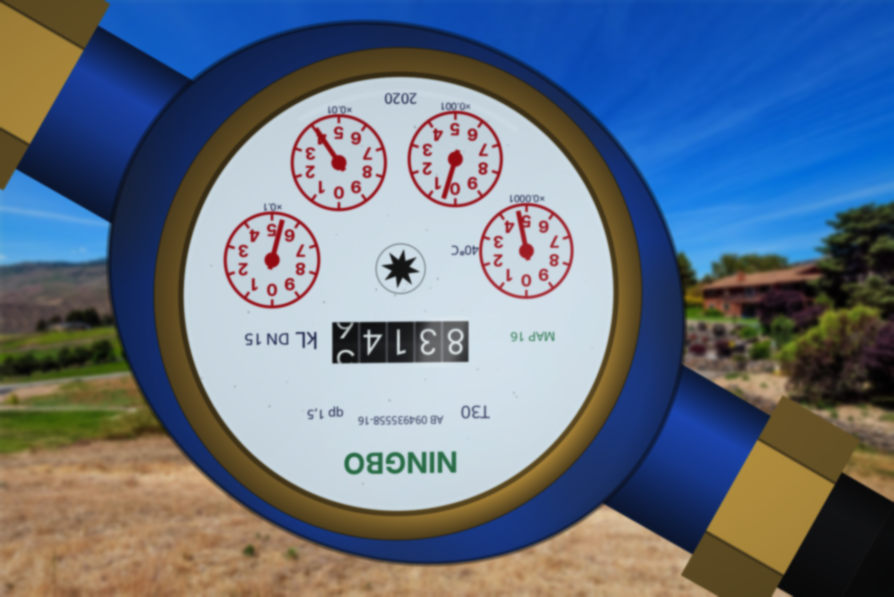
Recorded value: 83145.5404
